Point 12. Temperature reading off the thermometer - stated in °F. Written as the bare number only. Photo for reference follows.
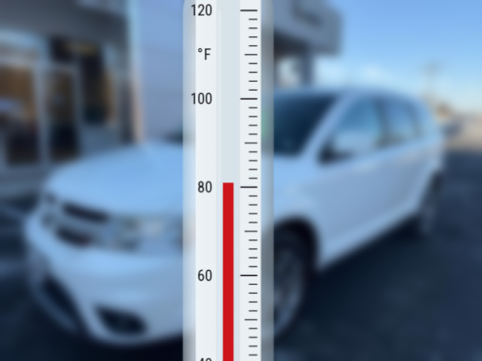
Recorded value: 81
